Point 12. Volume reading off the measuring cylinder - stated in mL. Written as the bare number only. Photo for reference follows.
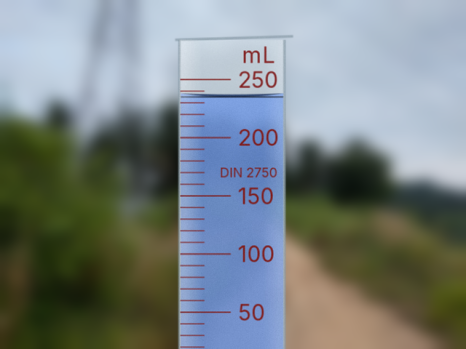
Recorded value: 235
